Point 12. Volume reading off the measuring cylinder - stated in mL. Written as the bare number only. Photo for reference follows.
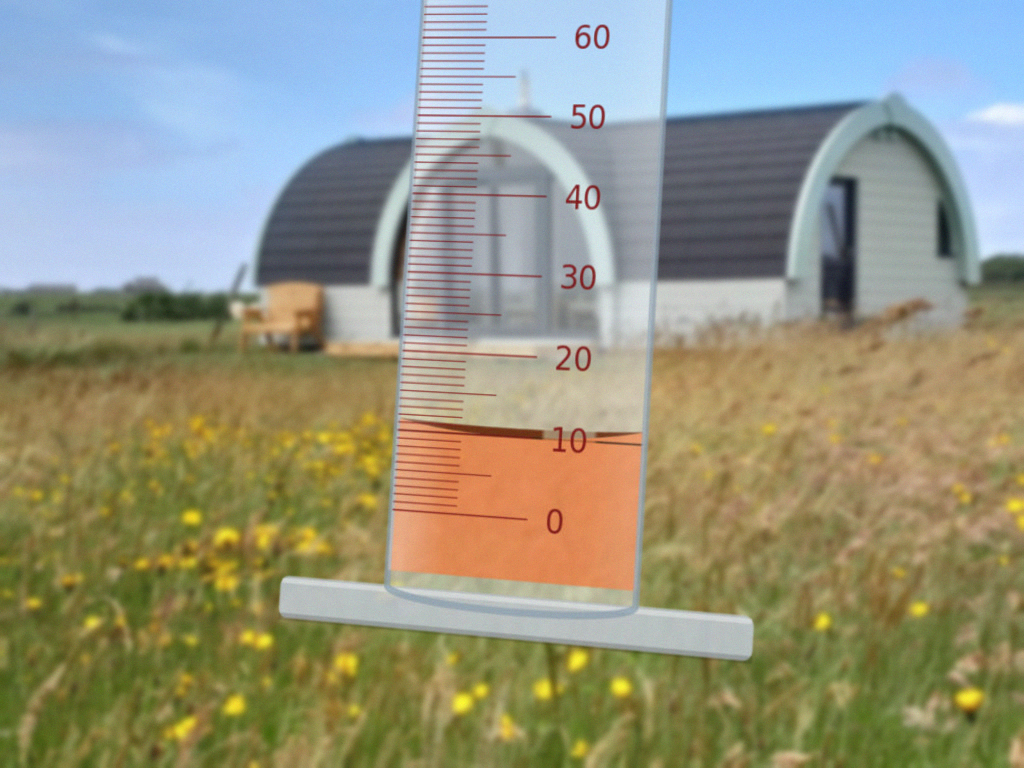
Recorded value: 10
